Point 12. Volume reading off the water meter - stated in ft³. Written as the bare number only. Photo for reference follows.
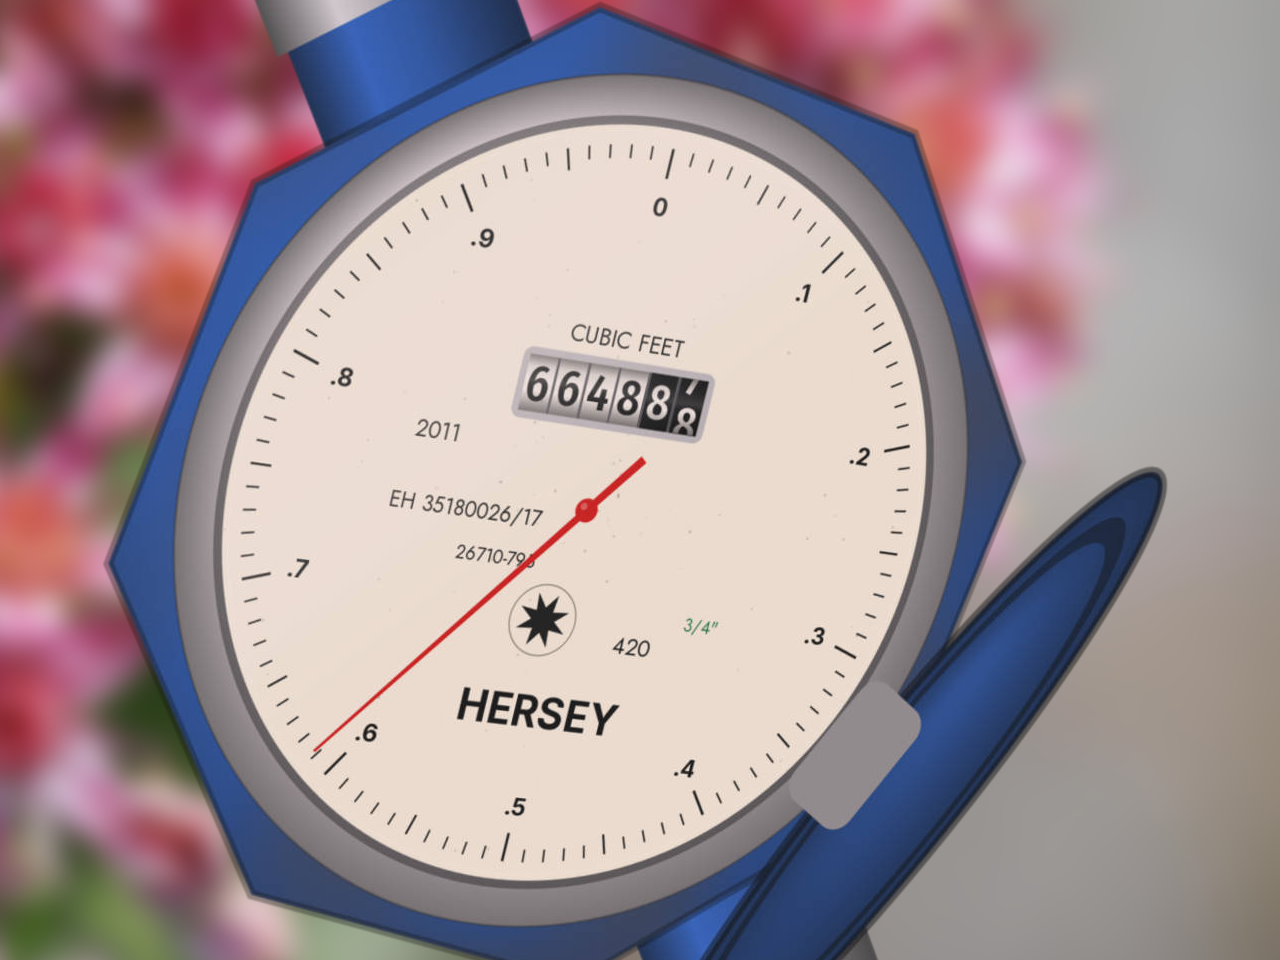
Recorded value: 664887.61
